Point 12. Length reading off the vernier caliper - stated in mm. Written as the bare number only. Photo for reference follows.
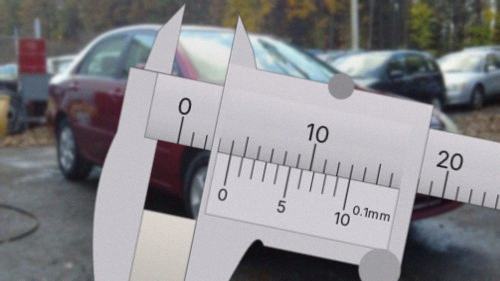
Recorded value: 4.0
